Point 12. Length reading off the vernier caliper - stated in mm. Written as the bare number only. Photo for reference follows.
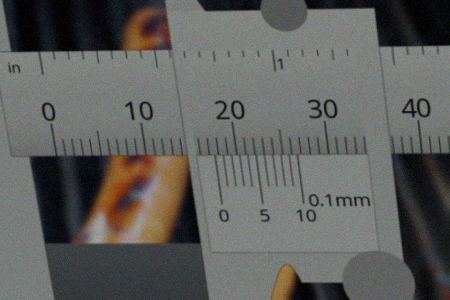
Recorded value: 17.6
